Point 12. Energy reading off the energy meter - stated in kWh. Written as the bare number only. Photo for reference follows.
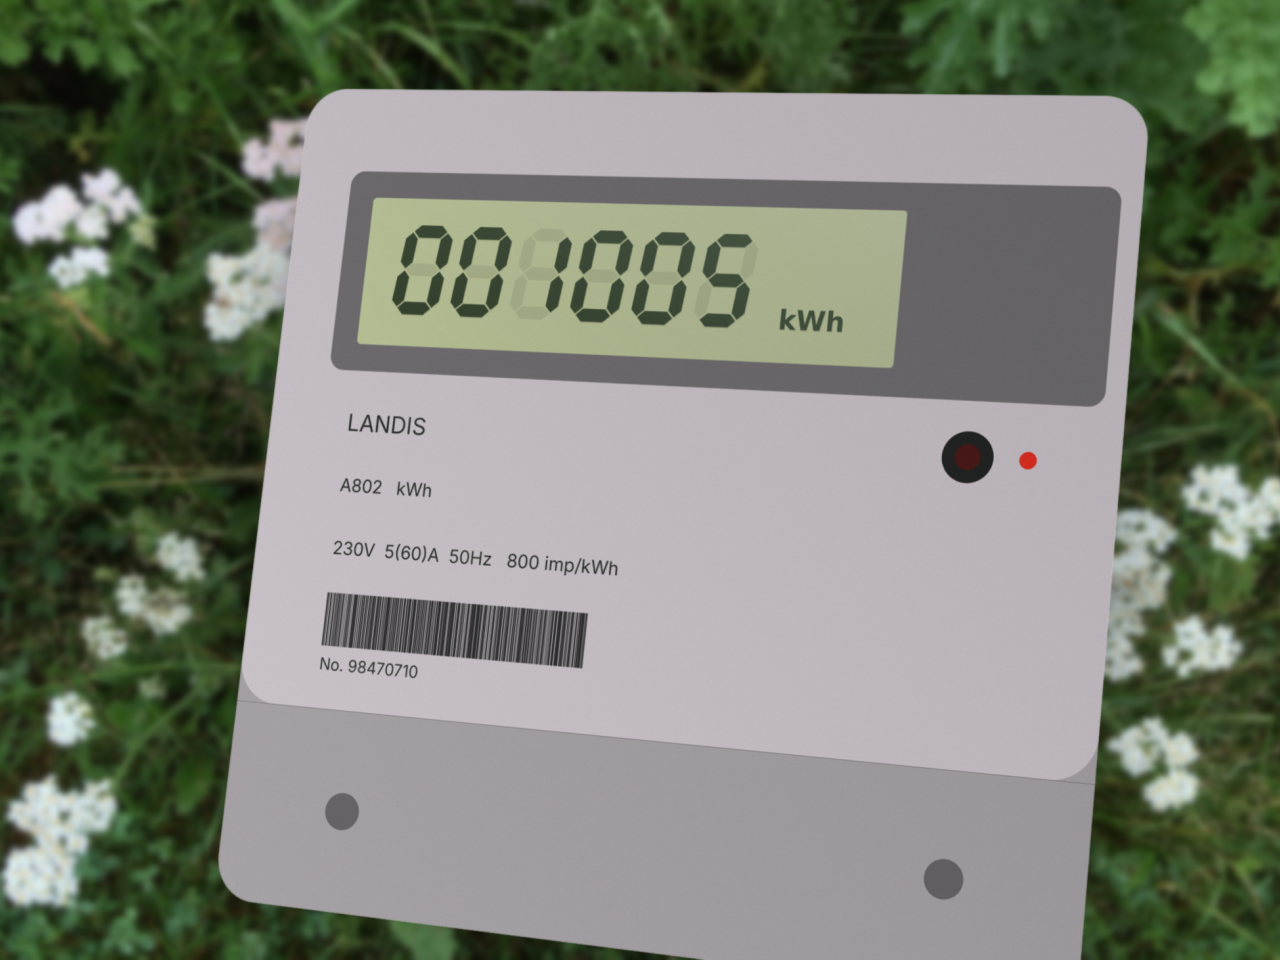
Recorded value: 1005
